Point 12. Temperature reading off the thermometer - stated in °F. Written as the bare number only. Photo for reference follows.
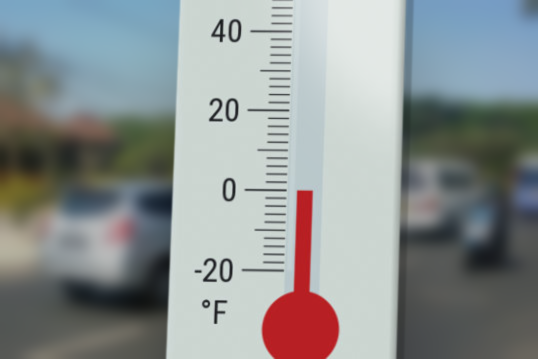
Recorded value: 0
